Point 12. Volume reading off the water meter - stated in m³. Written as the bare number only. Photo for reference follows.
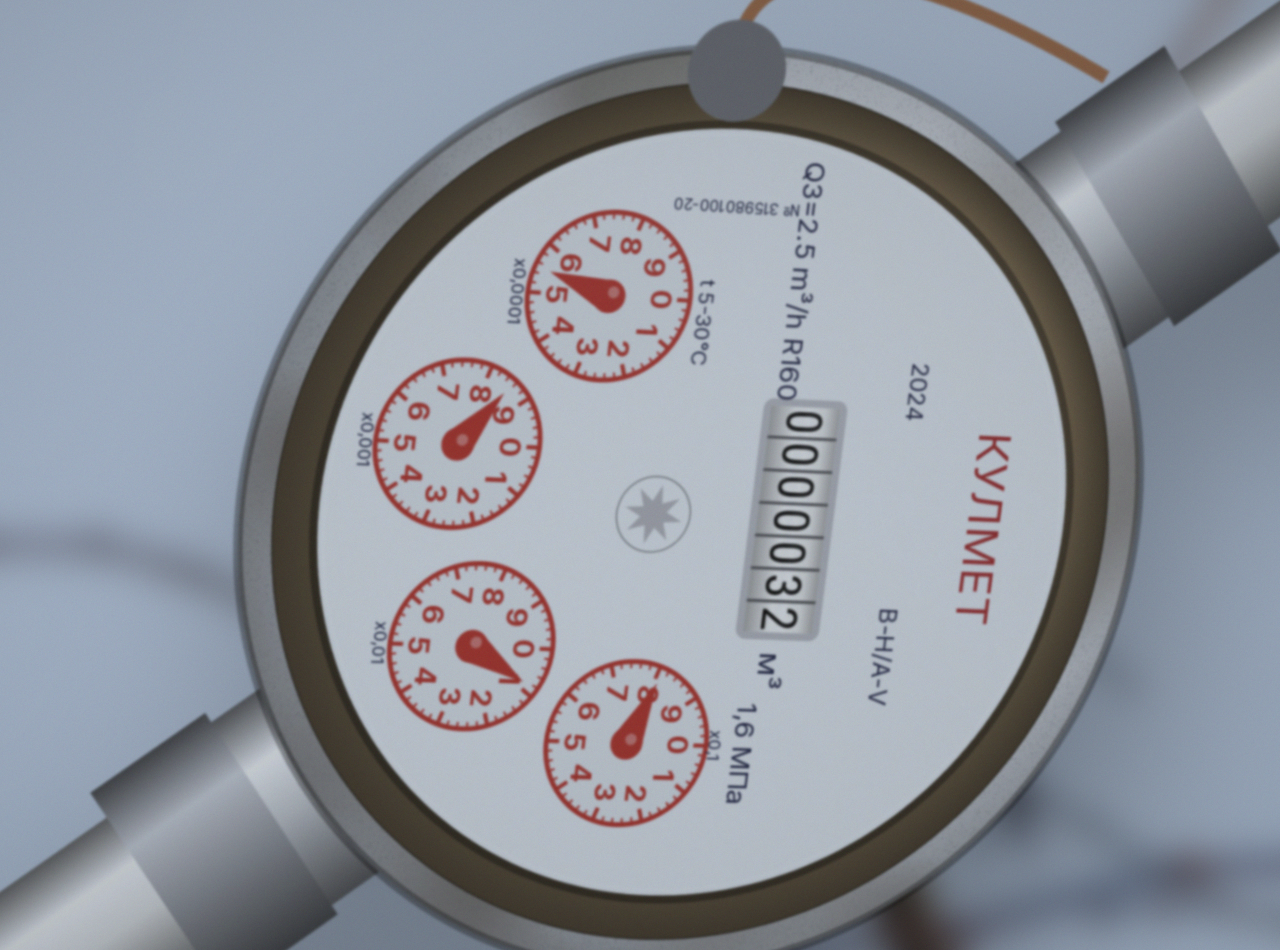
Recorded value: 32.8085
